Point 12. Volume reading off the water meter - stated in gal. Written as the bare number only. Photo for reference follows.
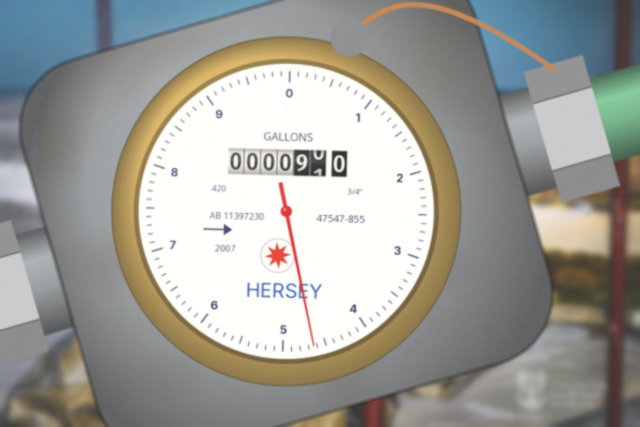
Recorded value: 904.6
